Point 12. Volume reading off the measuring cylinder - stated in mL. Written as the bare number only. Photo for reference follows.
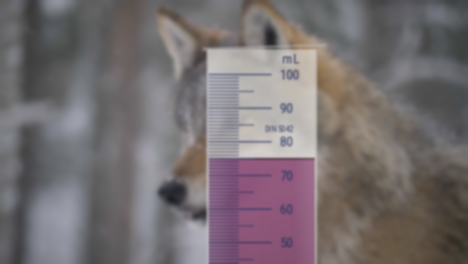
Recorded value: 75
